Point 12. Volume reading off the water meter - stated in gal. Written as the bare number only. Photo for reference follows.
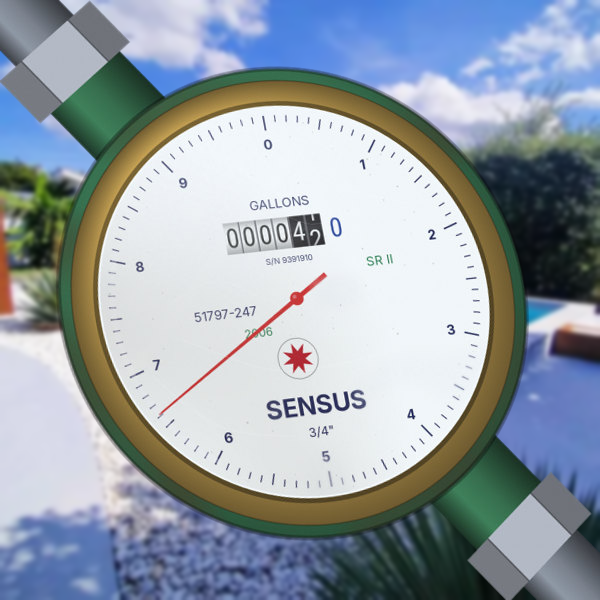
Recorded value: 416.6
